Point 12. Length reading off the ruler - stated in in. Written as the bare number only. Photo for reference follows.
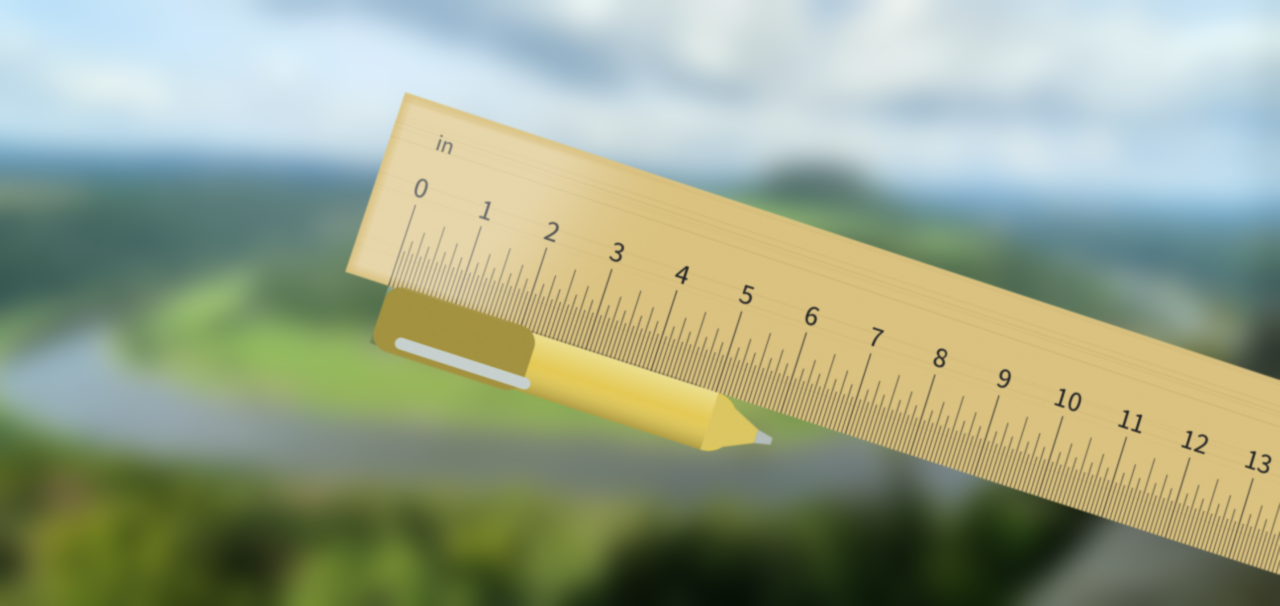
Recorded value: 6
